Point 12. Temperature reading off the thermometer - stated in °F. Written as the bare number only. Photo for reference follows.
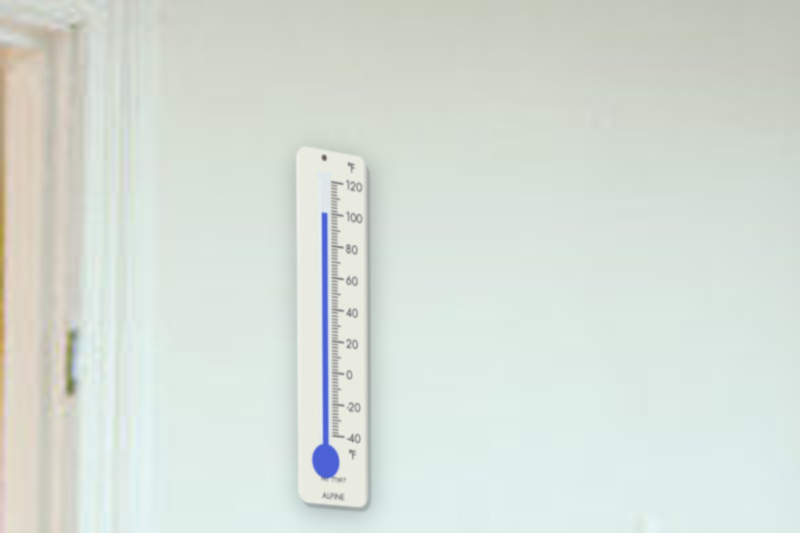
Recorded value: 100
